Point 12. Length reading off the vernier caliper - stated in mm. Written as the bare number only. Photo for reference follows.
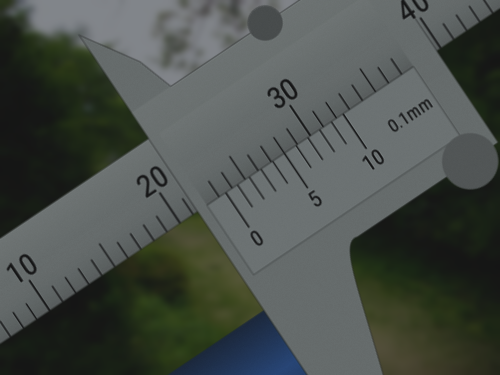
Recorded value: 23.5
